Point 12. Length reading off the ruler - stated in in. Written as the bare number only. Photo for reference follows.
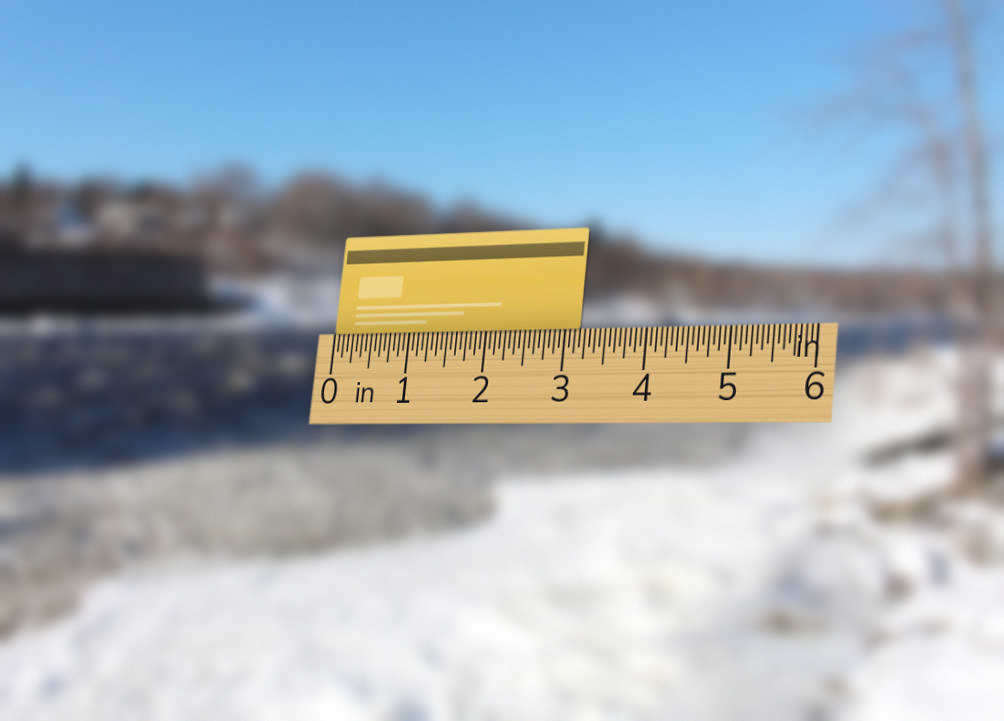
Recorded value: 3.1875
